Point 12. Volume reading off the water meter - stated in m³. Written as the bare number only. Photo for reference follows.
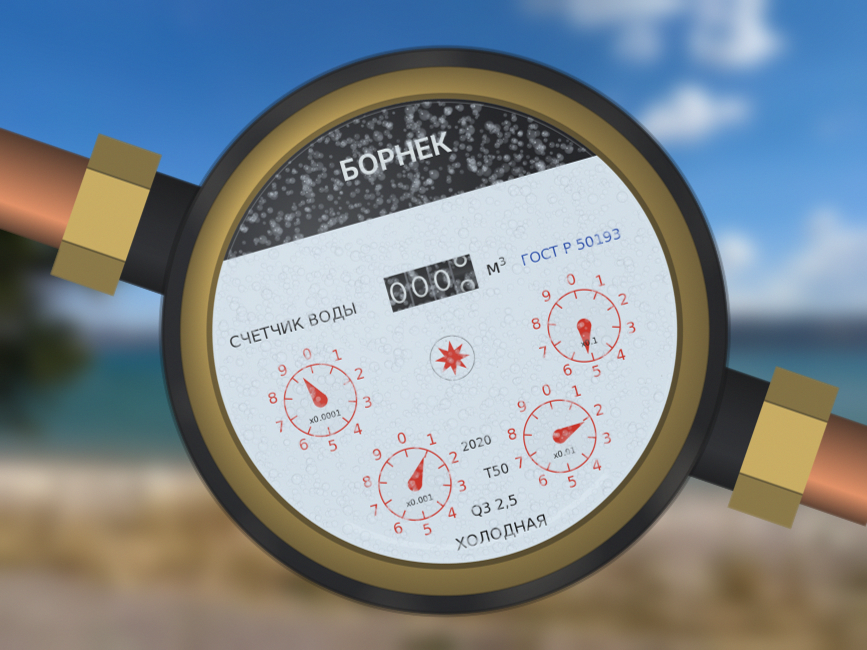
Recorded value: 8.5209
